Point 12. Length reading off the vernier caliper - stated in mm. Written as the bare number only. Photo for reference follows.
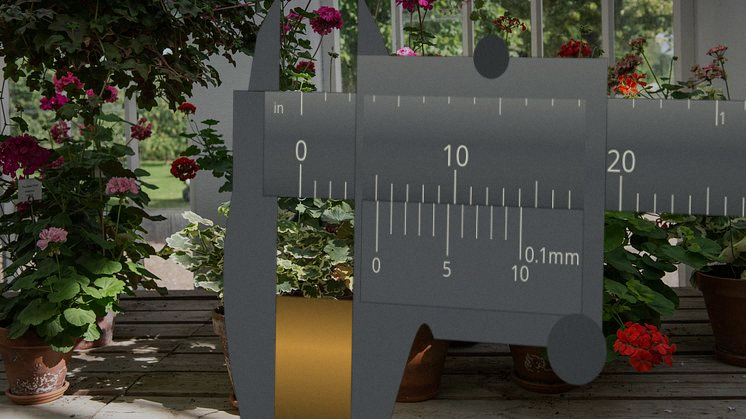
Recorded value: 5.1
